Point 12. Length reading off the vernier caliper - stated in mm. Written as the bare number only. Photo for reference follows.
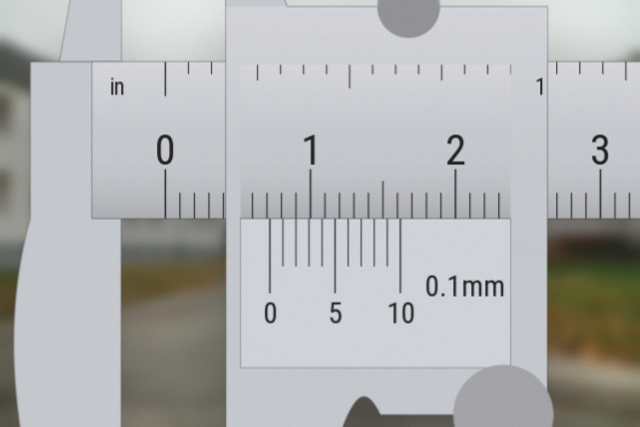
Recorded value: 7.2
